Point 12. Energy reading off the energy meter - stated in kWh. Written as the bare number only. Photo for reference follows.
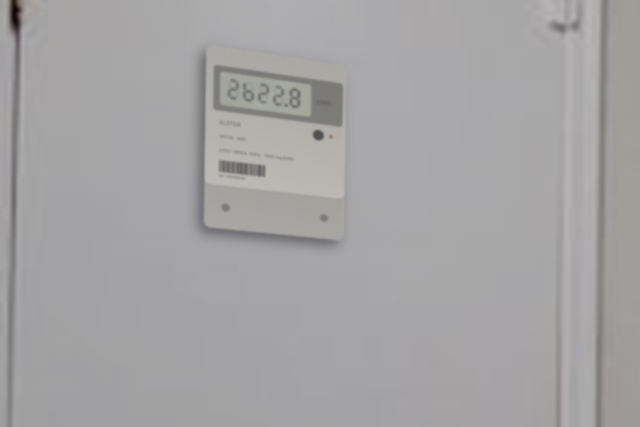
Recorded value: 2622.8
